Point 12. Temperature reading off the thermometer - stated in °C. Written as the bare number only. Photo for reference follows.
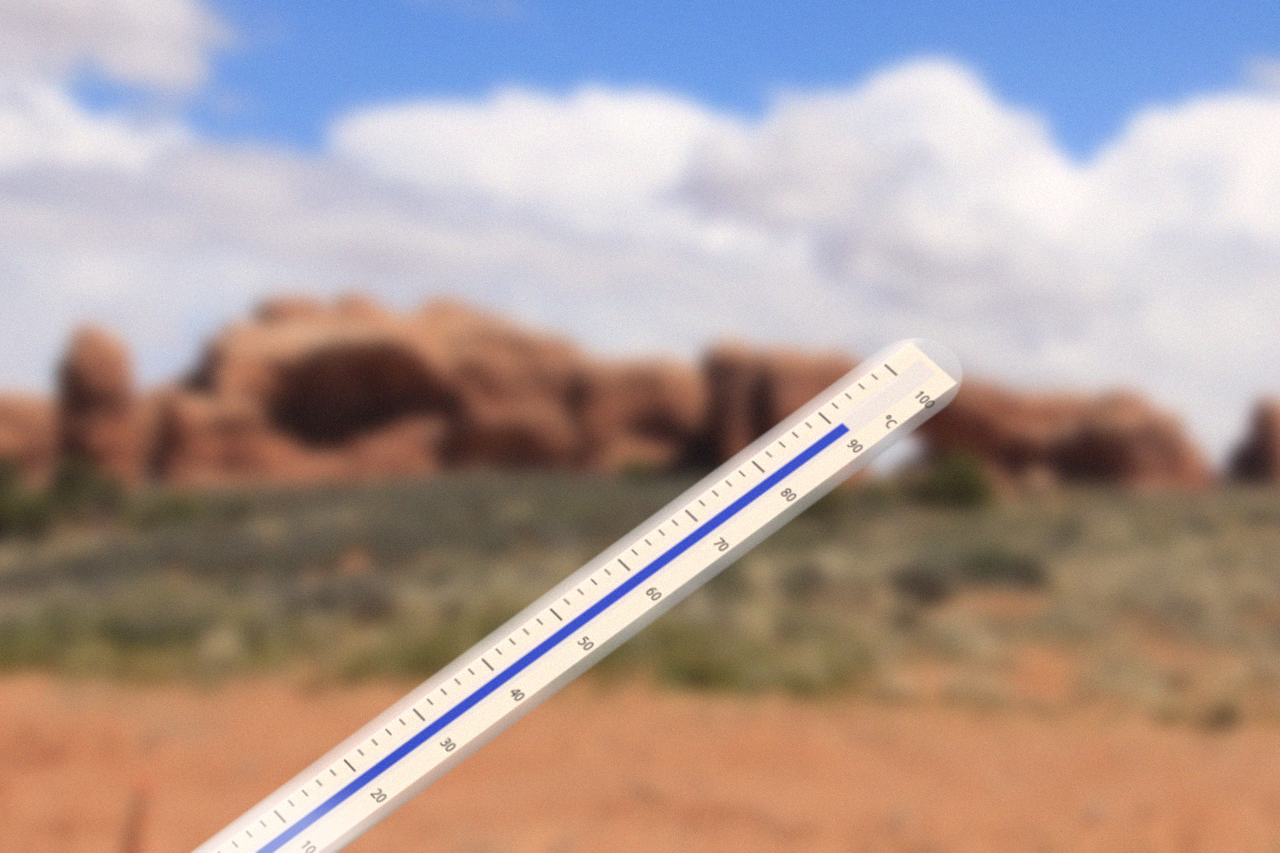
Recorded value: 91
